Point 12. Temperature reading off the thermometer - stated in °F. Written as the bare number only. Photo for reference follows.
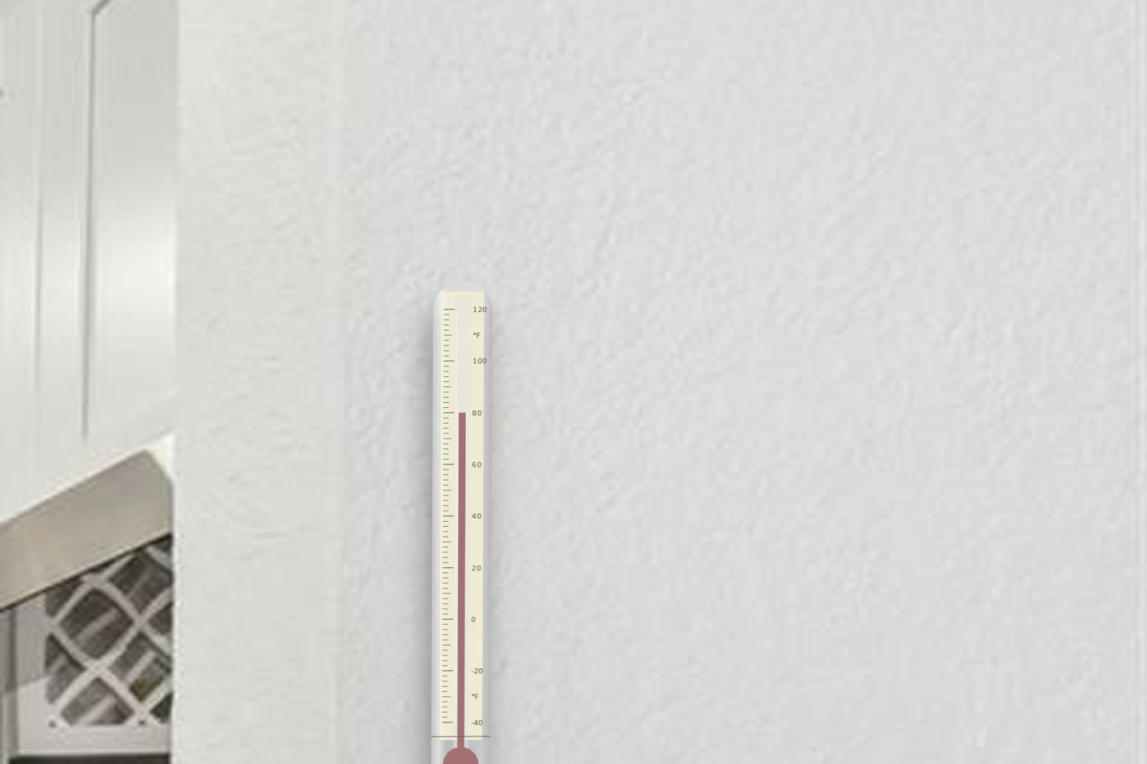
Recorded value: 80
